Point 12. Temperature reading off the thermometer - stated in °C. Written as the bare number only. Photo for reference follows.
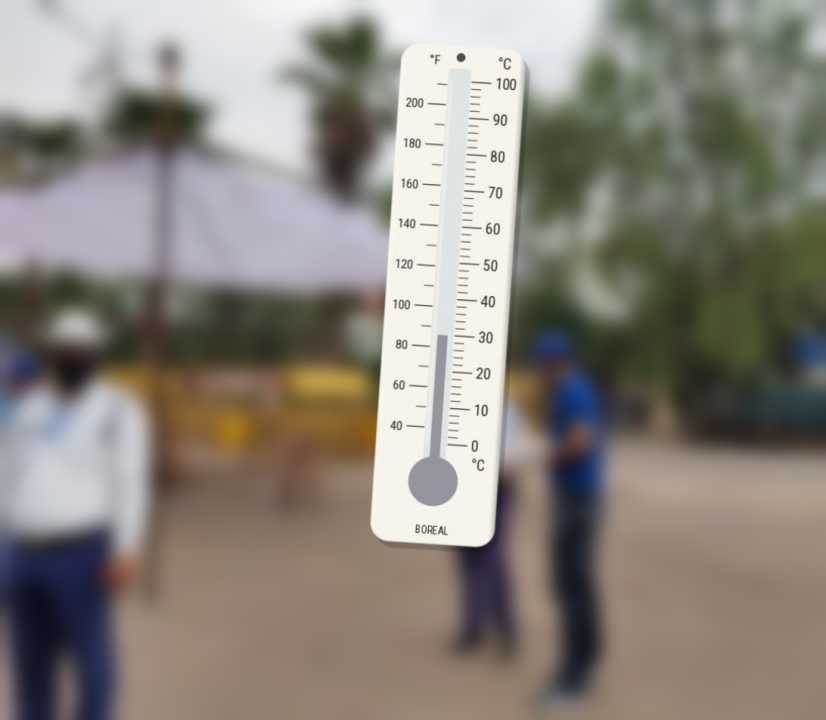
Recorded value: 30
